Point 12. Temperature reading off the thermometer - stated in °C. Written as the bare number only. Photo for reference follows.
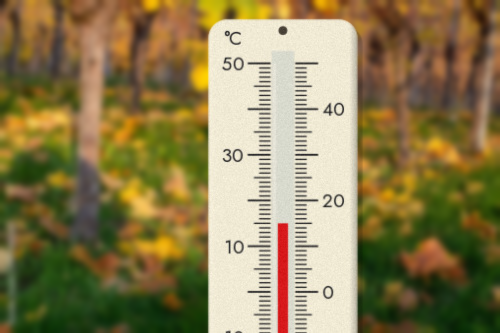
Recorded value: 15
